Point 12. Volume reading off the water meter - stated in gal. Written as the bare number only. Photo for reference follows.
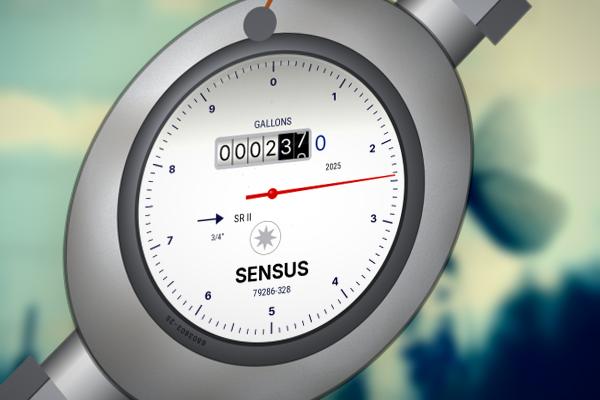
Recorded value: 2372.4
